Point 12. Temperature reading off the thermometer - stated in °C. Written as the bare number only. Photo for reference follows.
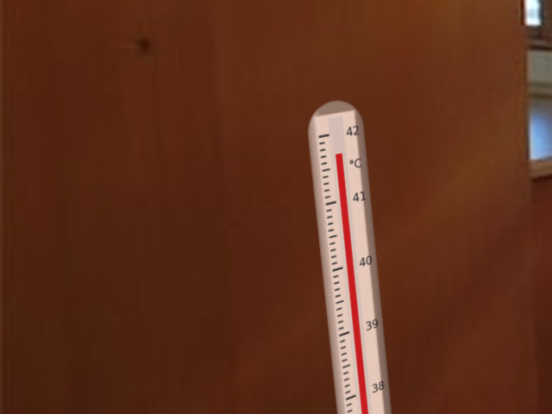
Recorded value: 41.7
